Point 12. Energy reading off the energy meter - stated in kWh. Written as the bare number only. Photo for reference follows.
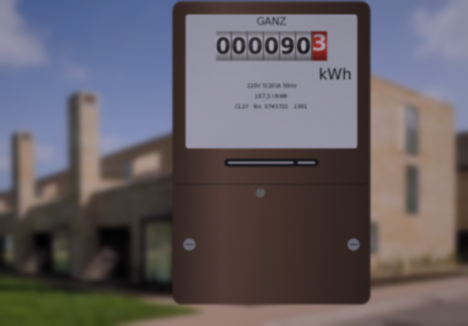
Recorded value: 90.3
